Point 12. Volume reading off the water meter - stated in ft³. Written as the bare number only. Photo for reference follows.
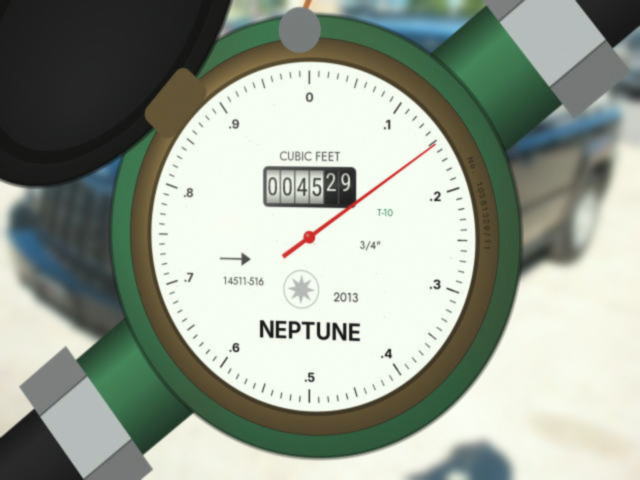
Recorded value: 4529.15
